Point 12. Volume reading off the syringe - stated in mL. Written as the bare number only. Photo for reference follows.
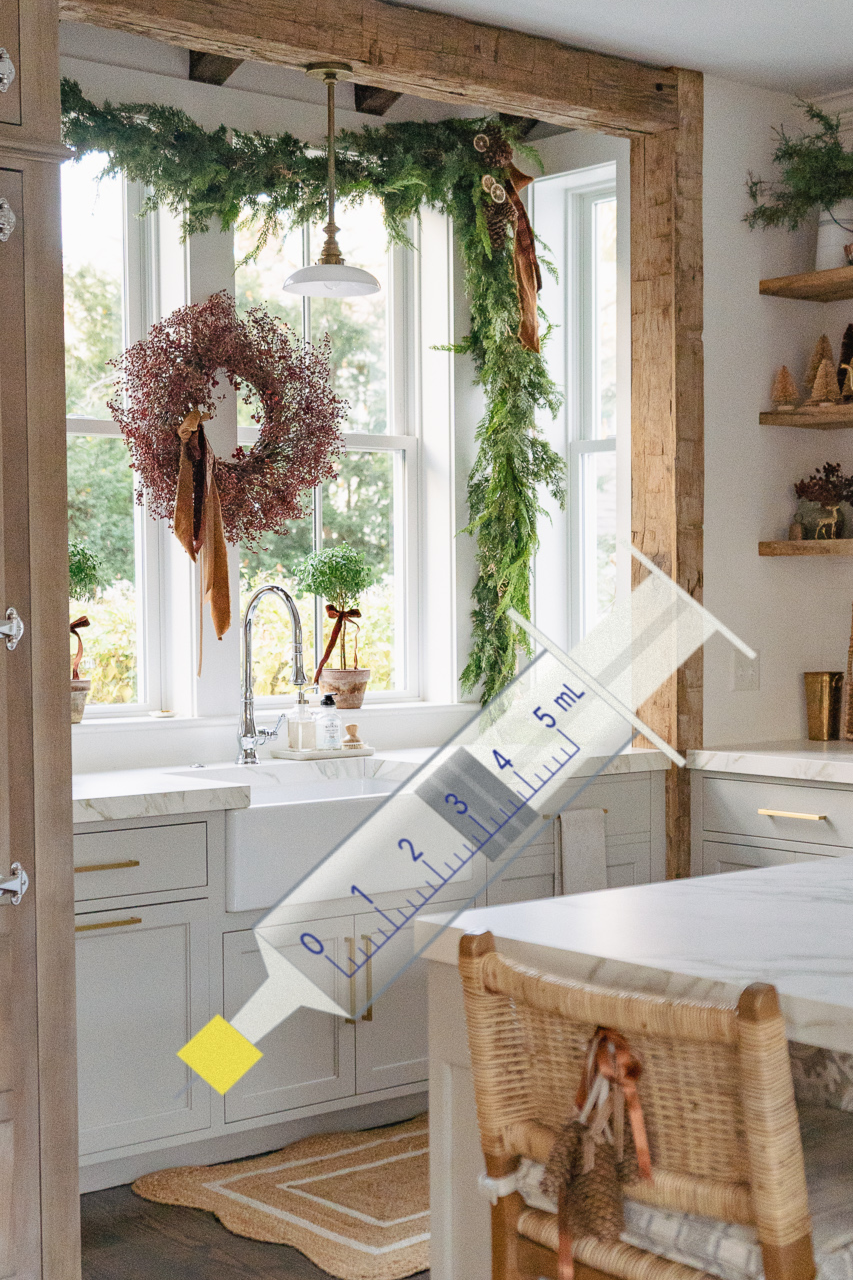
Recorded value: 2.7
